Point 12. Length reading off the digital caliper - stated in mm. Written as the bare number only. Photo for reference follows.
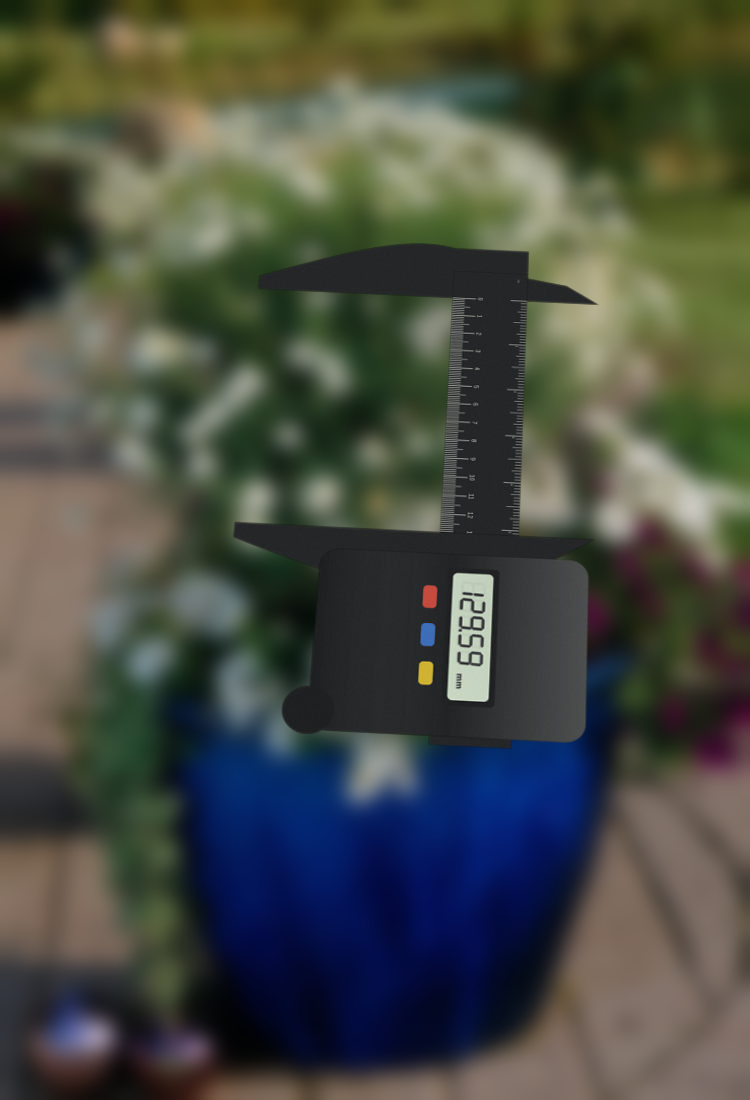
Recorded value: 129.59
